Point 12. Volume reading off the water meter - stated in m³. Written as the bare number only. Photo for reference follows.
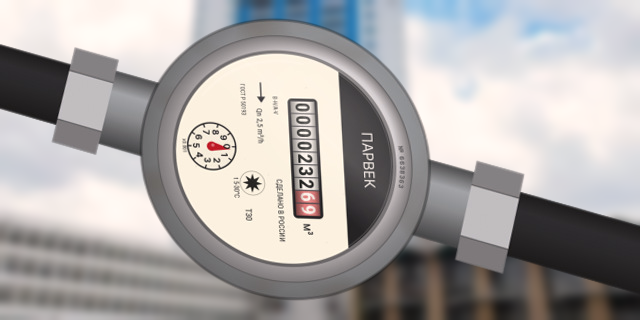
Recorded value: 232.690
